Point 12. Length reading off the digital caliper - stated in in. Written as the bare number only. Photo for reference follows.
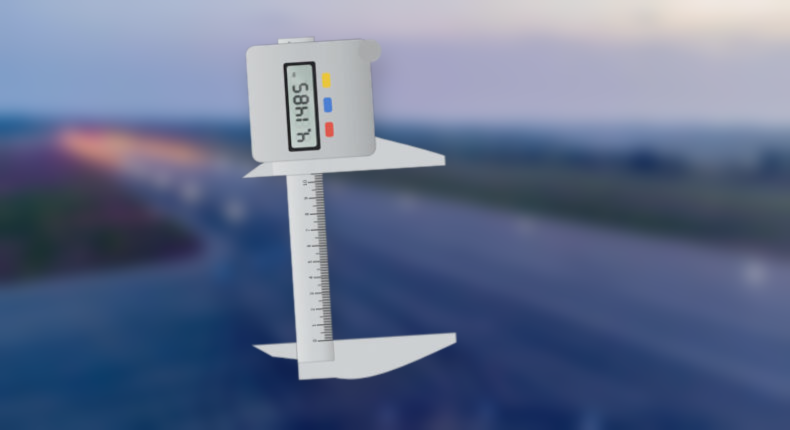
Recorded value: 4.1485
